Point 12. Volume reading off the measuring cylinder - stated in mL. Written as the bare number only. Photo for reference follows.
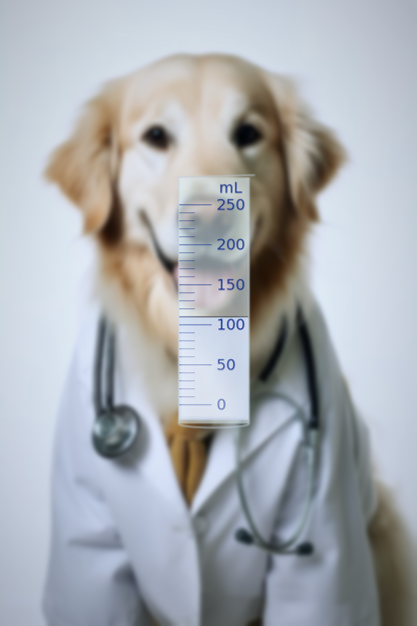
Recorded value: 110
